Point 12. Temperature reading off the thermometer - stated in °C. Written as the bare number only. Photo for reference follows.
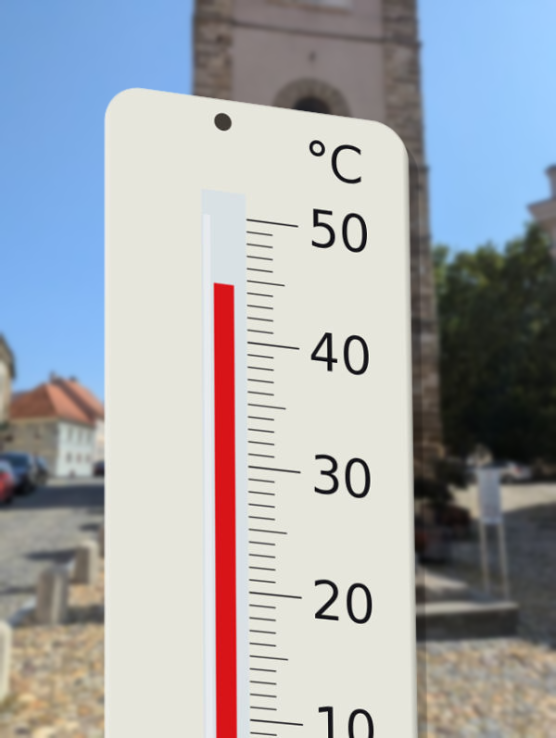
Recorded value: 44.5
